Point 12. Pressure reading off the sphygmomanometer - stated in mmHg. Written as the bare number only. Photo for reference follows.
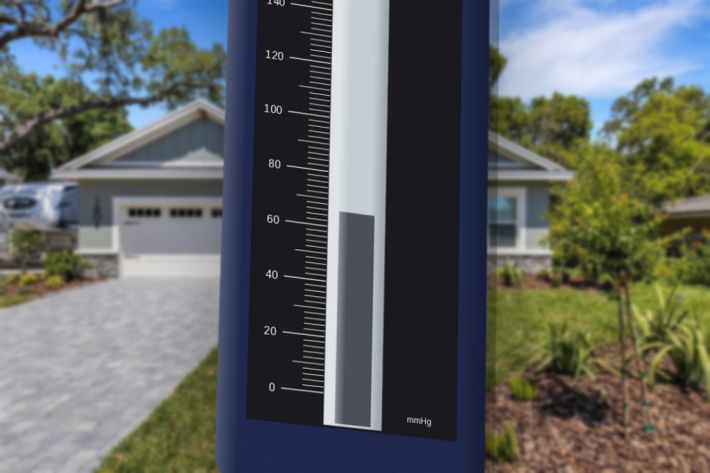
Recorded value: 66
